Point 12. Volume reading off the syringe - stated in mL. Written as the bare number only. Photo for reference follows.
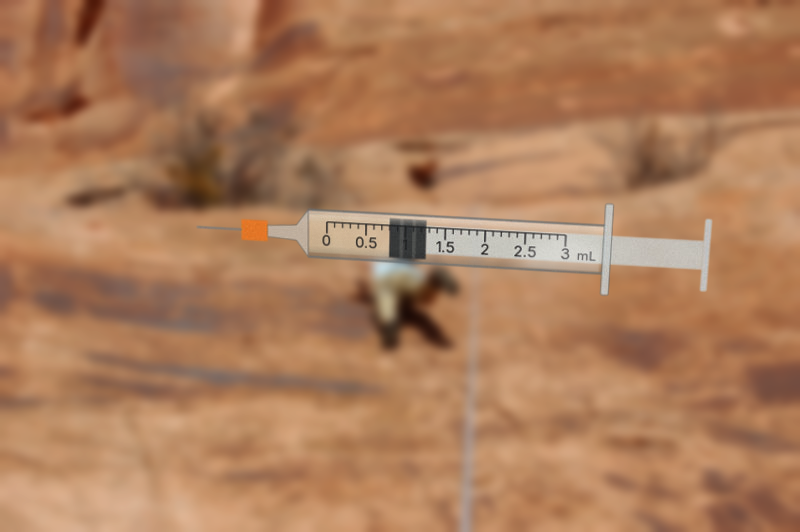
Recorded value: 0.8
